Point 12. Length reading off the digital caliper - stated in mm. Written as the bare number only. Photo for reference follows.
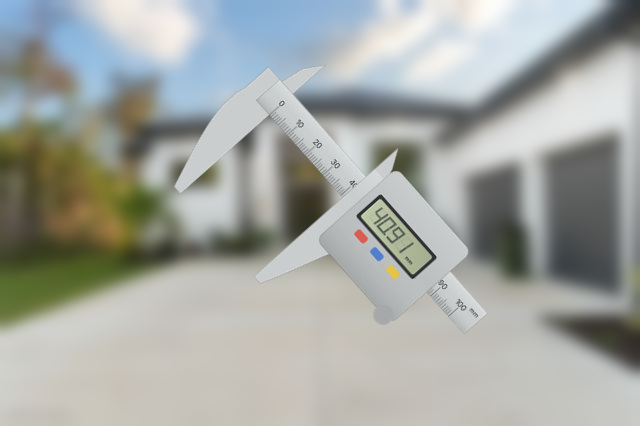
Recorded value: 40.91
